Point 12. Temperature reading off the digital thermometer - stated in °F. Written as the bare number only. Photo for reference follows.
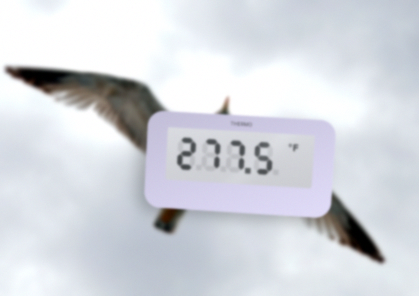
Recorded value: 277.5
